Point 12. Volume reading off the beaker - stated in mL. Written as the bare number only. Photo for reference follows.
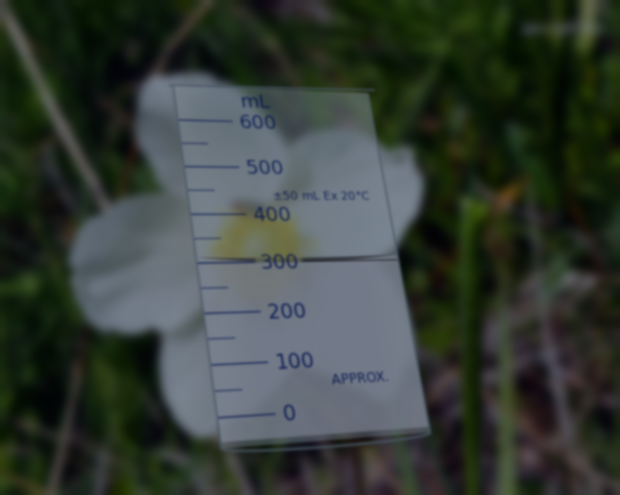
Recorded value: 300
